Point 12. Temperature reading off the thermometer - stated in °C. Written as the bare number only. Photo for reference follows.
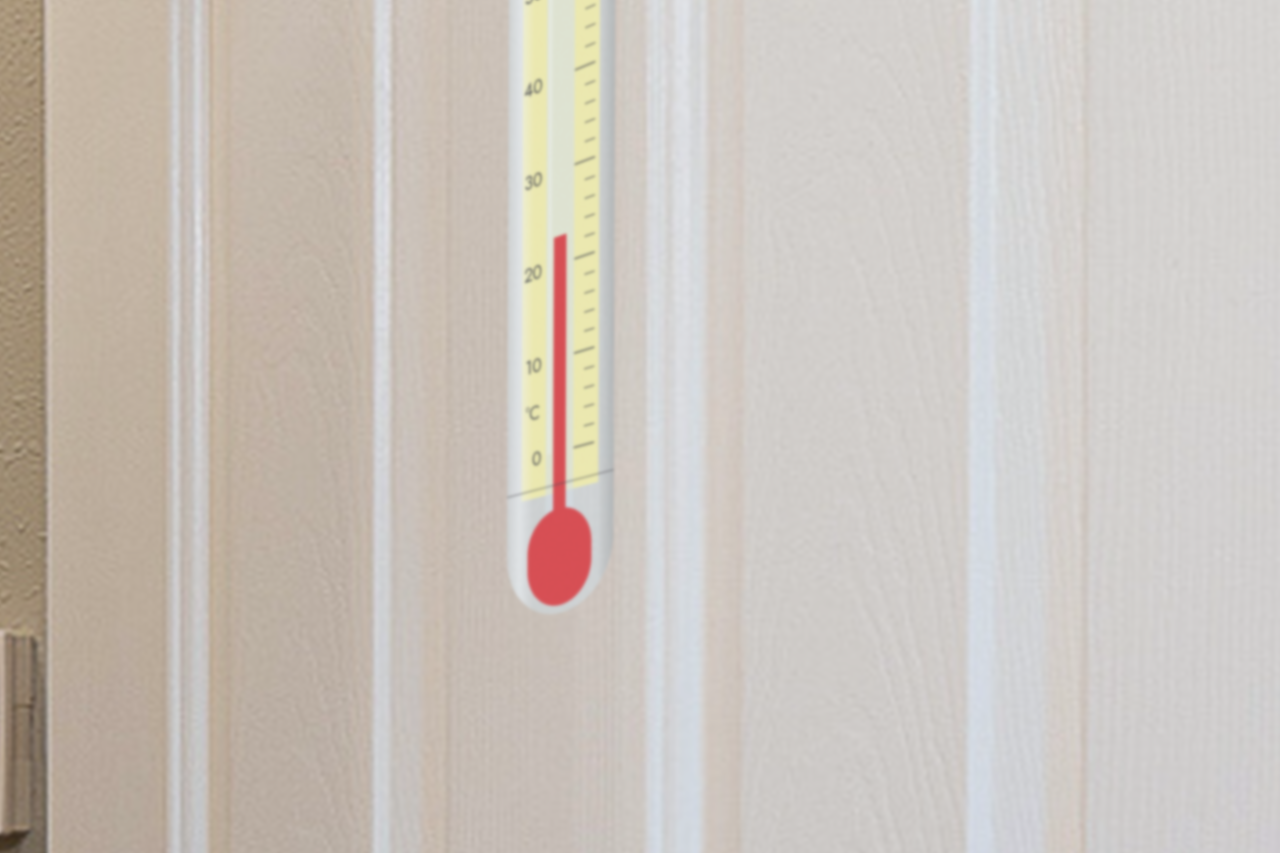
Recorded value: 23
